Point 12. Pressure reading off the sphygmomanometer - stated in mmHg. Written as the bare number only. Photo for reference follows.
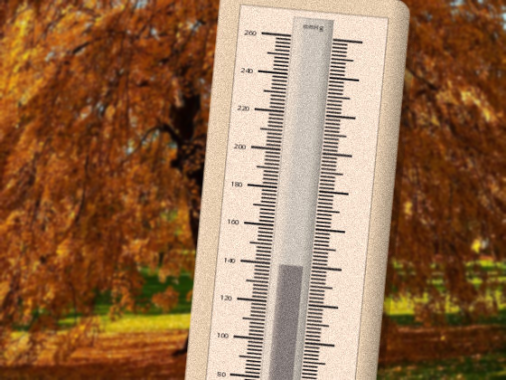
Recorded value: 140
